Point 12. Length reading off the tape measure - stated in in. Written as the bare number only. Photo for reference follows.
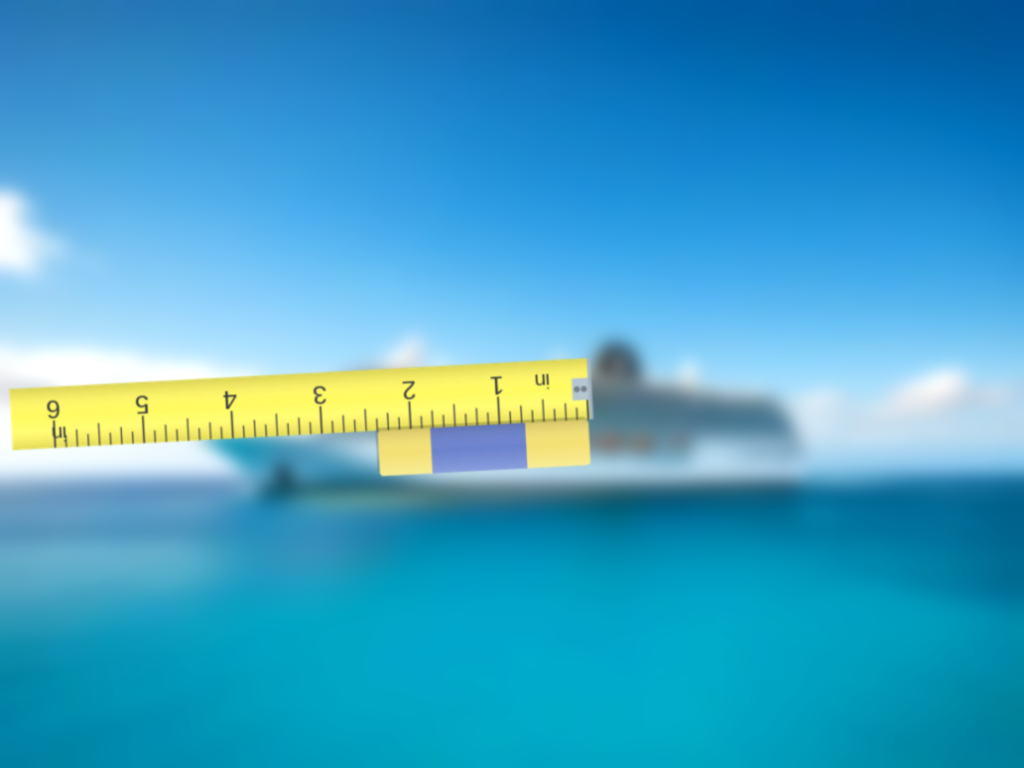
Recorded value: 2.375
